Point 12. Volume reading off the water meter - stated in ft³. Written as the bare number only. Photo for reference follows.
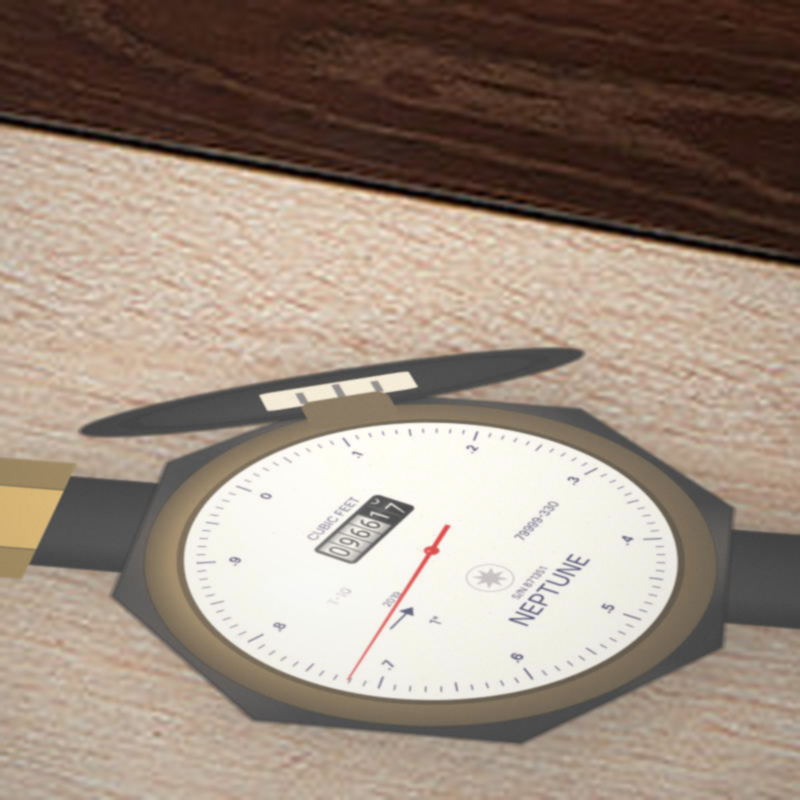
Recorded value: 96616.72
